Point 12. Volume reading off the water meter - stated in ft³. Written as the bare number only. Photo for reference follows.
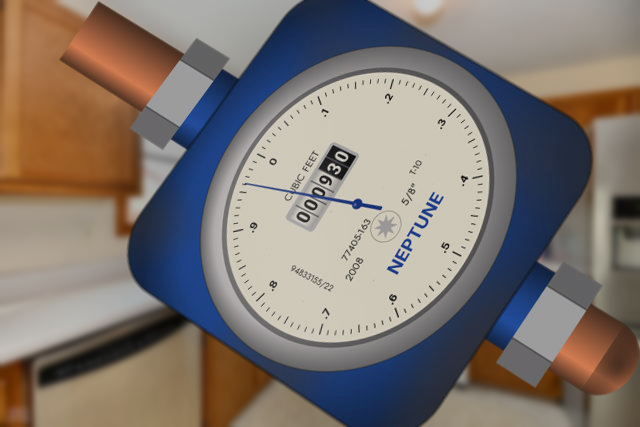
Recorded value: 929.96
